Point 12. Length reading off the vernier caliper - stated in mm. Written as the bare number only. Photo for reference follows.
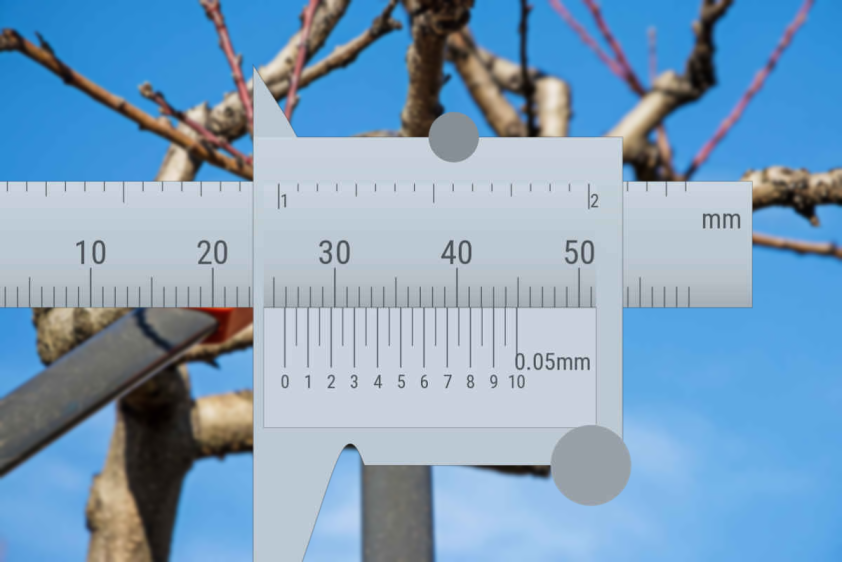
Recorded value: 25.9
